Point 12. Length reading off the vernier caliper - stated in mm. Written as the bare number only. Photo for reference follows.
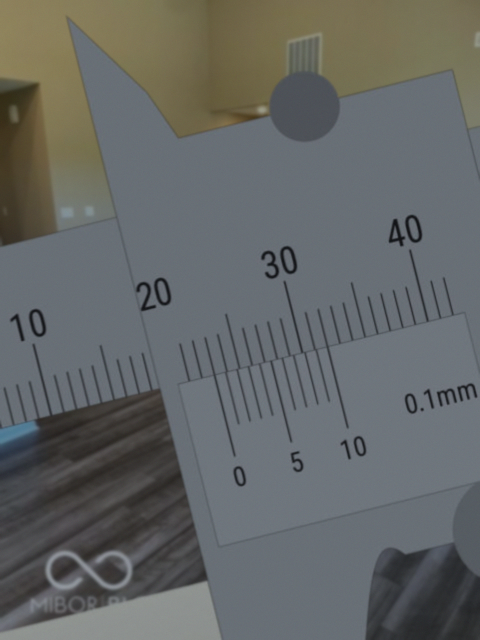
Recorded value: 23.0
